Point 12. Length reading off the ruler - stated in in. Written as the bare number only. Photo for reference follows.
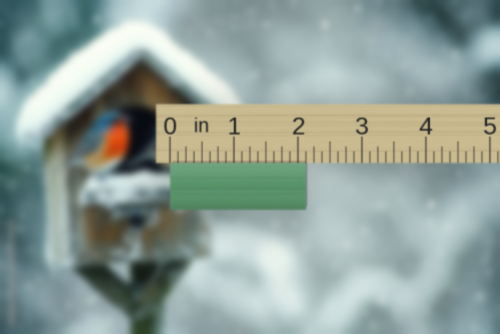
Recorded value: 2.125
